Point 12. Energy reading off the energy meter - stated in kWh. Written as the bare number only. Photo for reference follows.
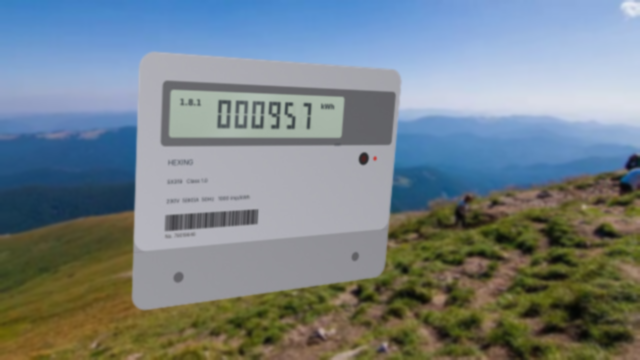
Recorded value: 957
